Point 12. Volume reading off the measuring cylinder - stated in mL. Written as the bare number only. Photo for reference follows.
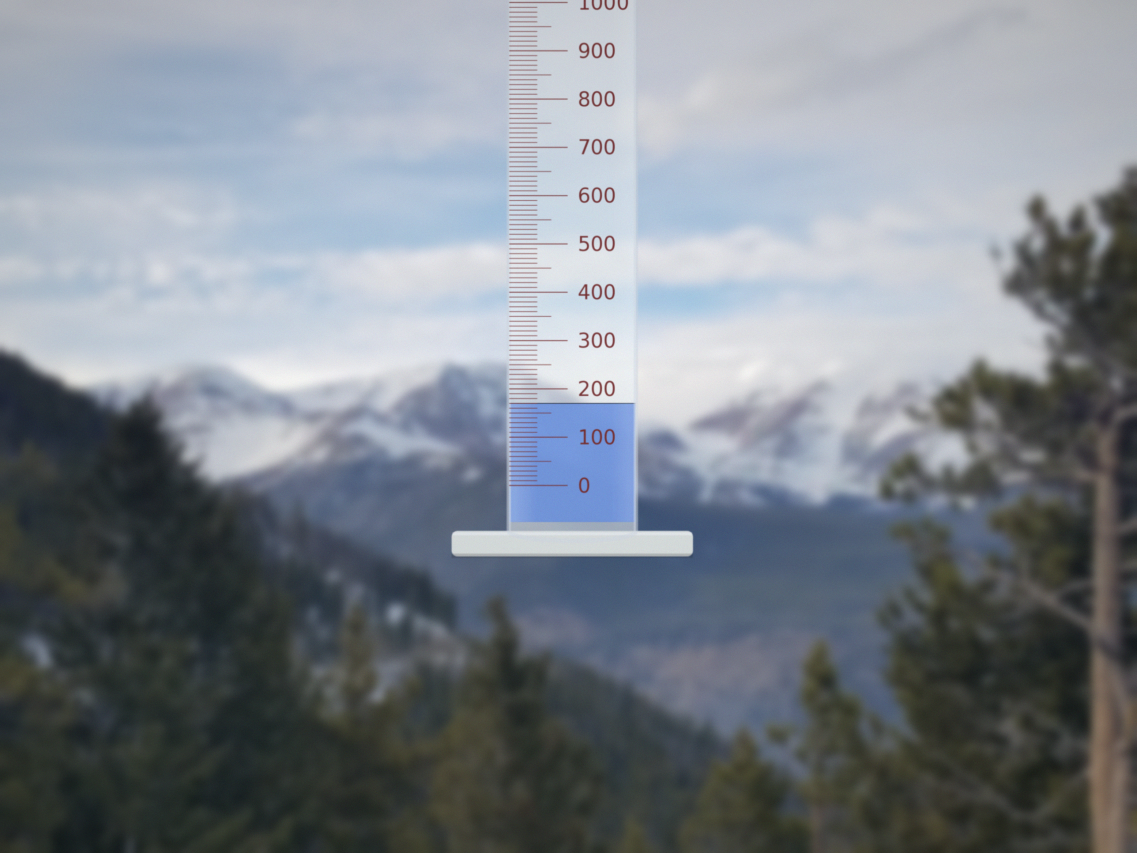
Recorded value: 170
